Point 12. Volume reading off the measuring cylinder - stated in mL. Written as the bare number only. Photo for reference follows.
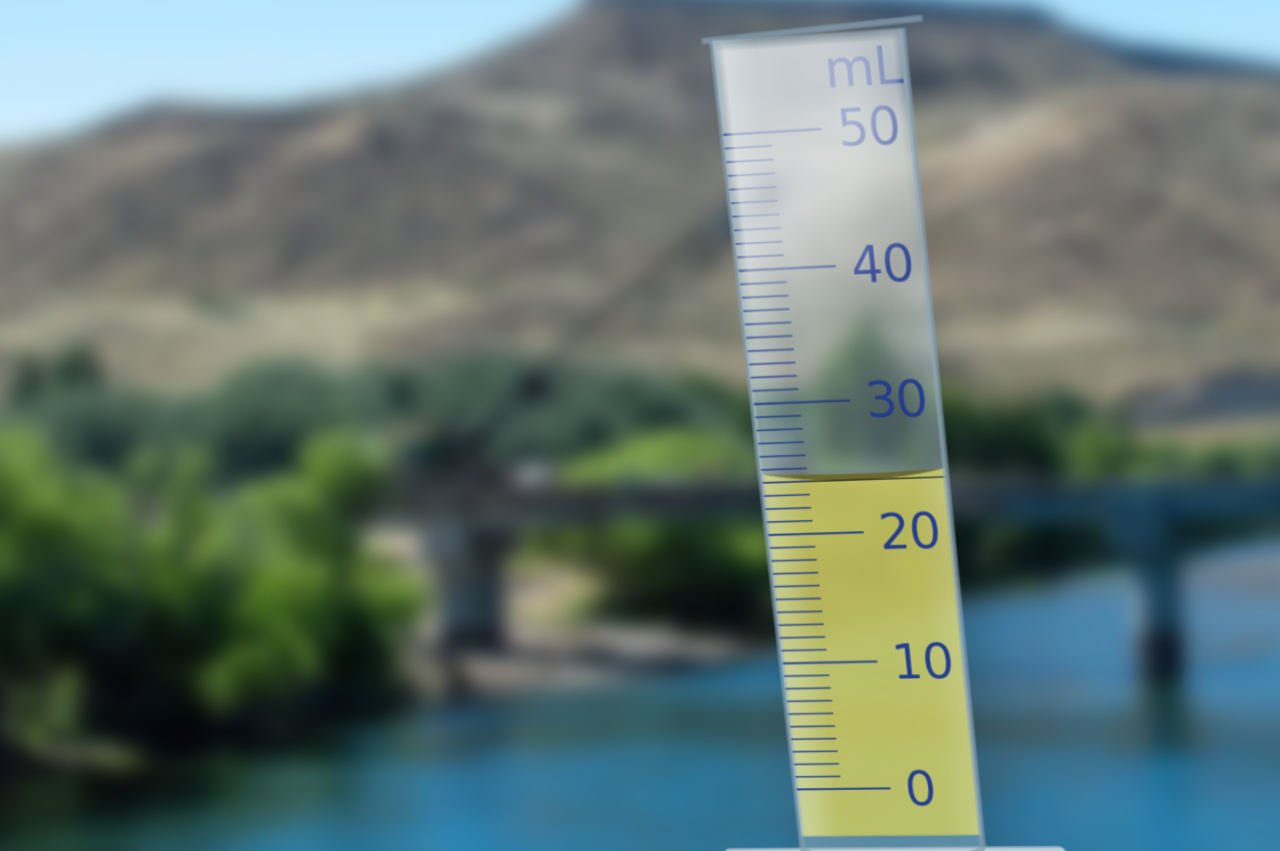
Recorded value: 24
